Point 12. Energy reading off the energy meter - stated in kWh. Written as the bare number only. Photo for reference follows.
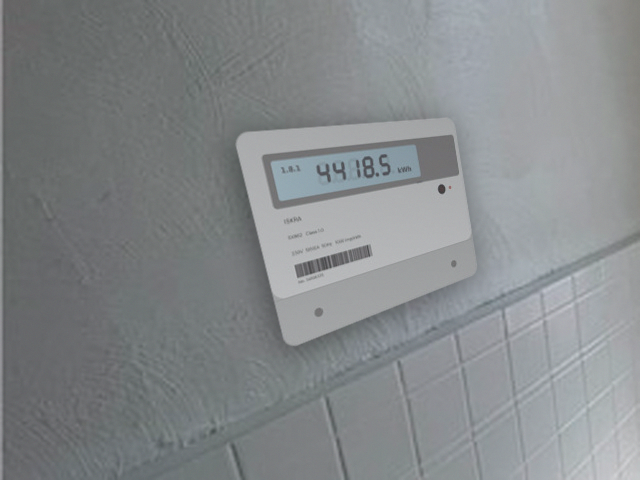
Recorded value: 4418.5
